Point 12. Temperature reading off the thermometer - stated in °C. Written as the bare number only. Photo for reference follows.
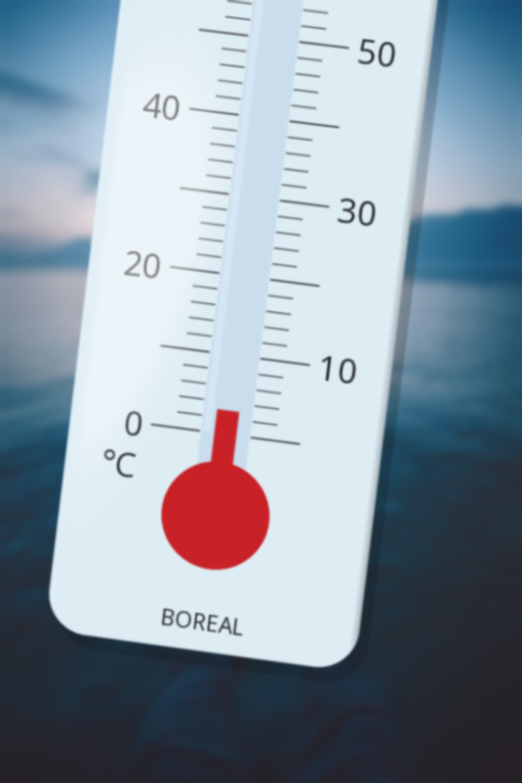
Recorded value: 3
